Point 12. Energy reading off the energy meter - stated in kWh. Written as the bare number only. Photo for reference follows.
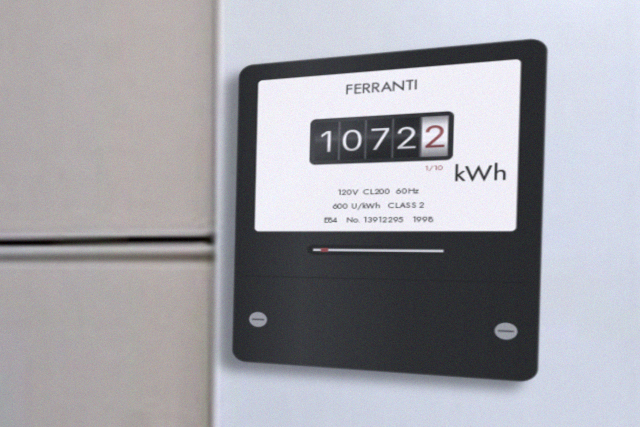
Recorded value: 1072.2
